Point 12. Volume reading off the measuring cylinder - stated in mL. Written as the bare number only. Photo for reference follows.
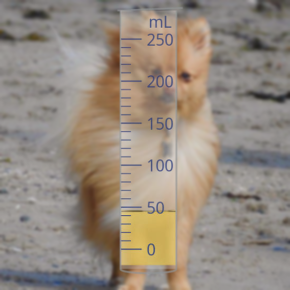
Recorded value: 45
